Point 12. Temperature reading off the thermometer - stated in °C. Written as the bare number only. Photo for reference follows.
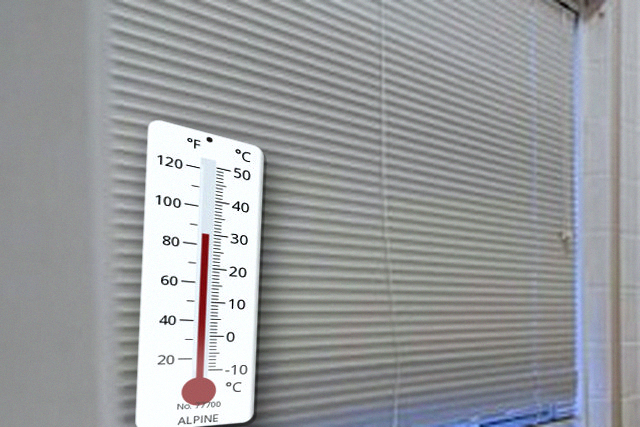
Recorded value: 30
